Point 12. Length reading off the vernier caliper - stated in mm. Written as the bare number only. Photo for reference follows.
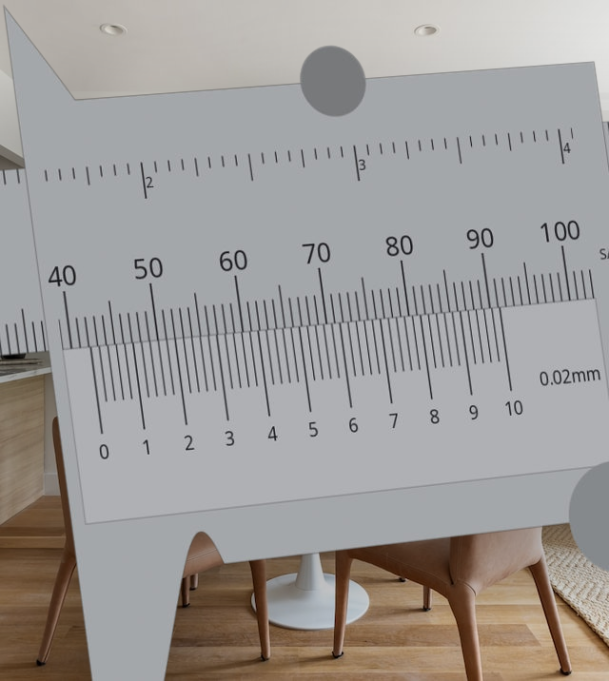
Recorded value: 42.2
